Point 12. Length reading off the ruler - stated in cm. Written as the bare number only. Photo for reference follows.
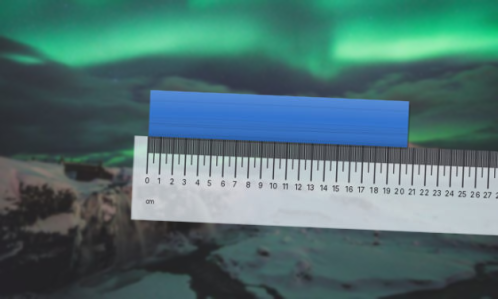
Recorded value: 20.5
